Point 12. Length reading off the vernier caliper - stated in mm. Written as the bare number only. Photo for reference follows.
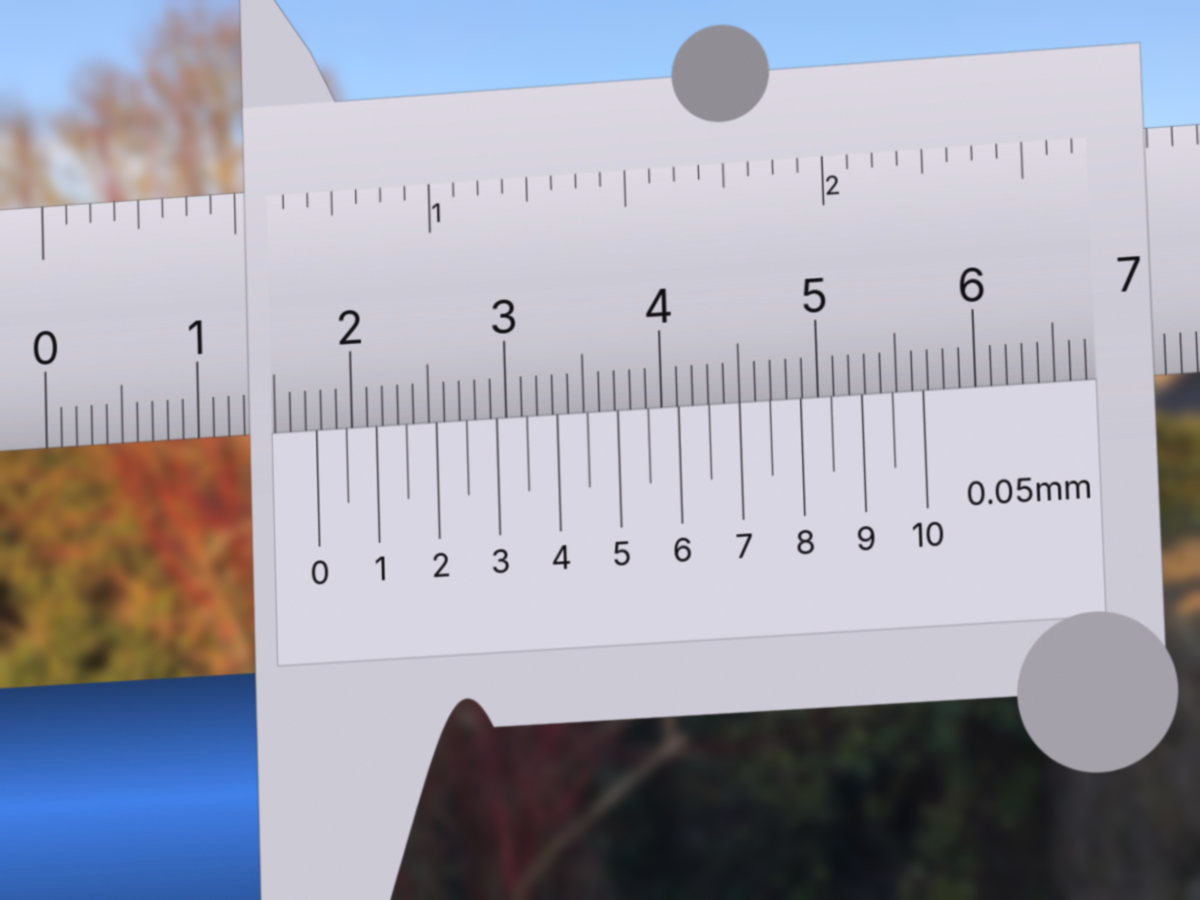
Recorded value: 17.7
